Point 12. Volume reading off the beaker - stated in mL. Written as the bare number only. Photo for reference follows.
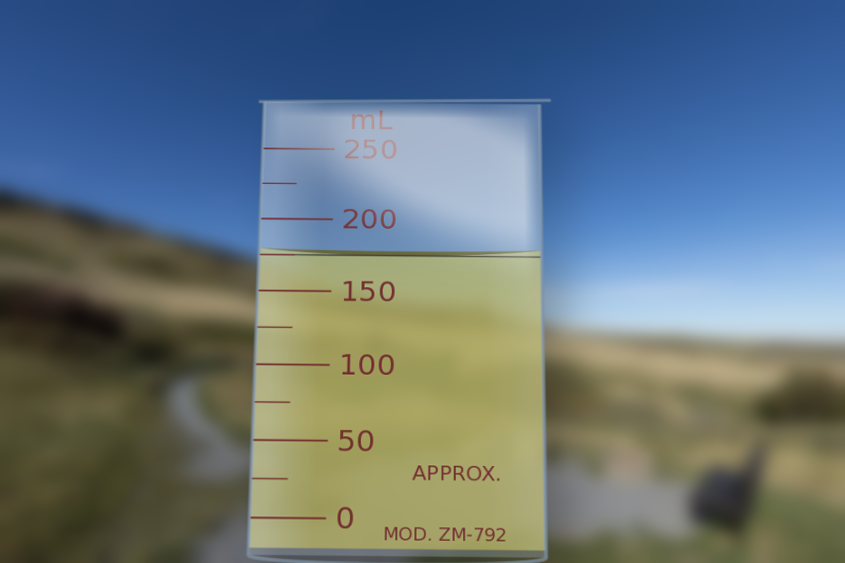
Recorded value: 175
